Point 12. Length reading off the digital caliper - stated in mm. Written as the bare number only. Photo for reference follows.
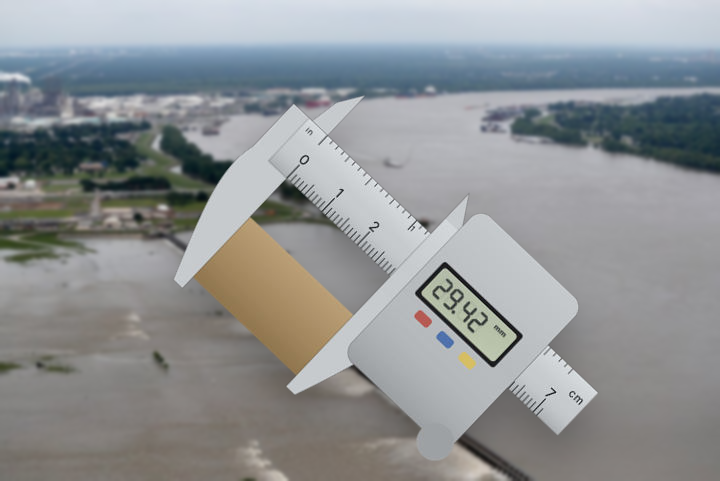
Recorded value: 29.42
